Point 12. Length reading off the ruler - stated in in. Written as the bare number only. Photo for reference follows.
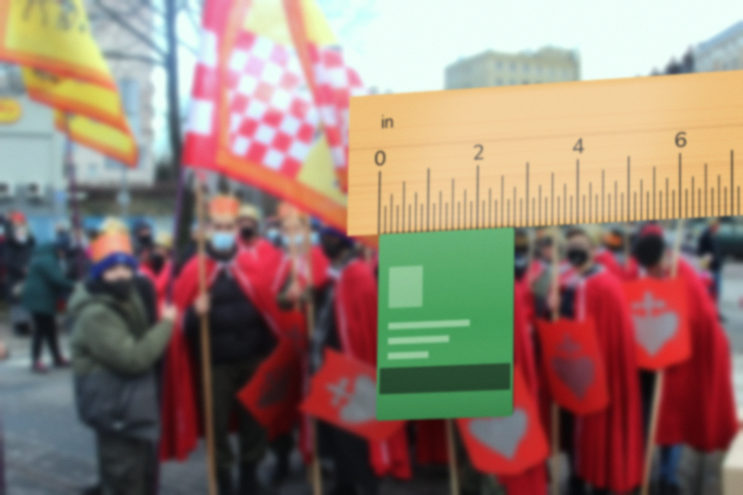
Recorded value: 2.75
